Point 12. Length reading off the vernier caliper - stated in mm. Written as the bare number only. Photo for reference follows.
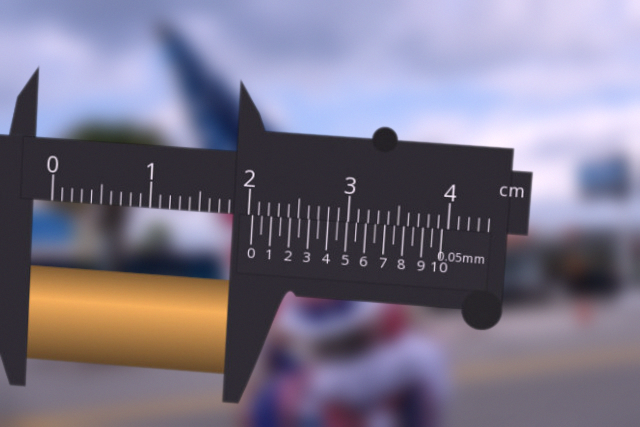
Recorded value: 20.4
